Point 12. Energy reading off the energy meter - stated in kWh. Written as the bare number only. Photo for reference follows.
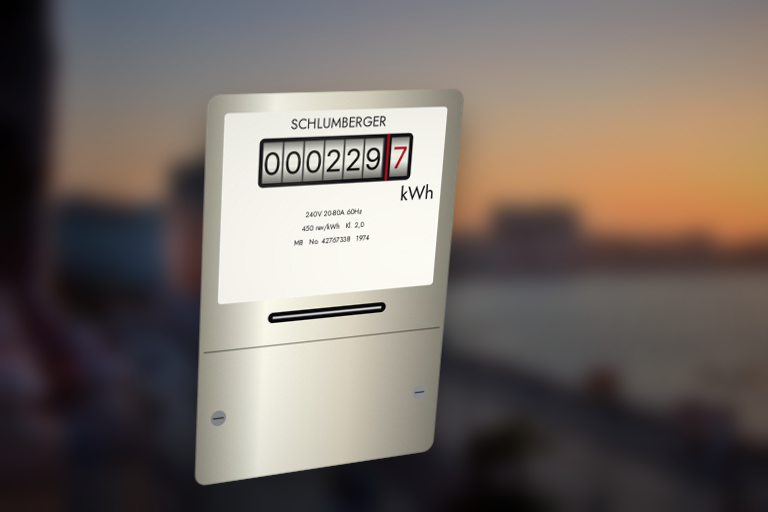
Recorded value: 229.7
